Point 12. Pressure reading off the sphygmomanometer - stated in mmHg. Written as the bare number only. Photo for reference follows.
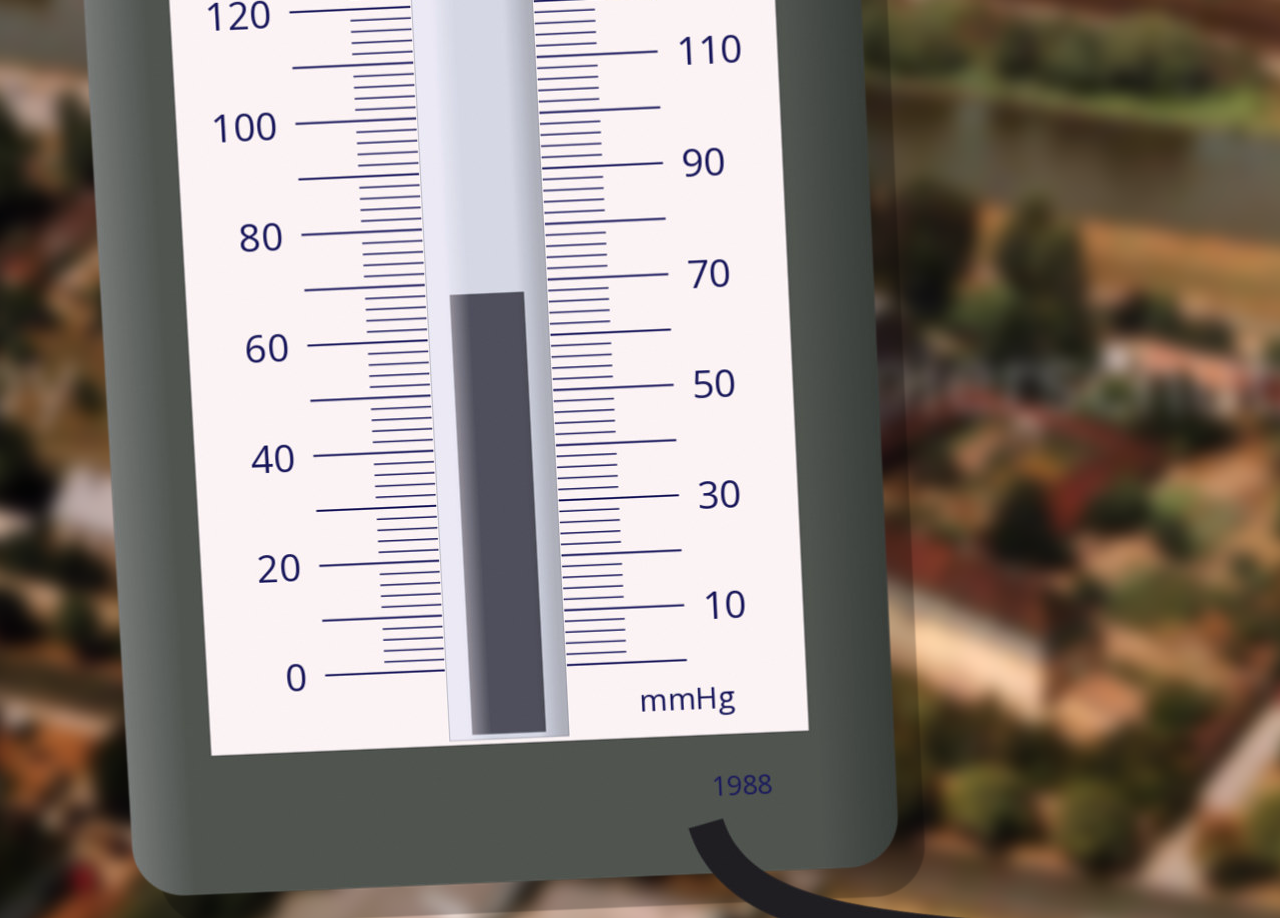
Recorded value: 68
